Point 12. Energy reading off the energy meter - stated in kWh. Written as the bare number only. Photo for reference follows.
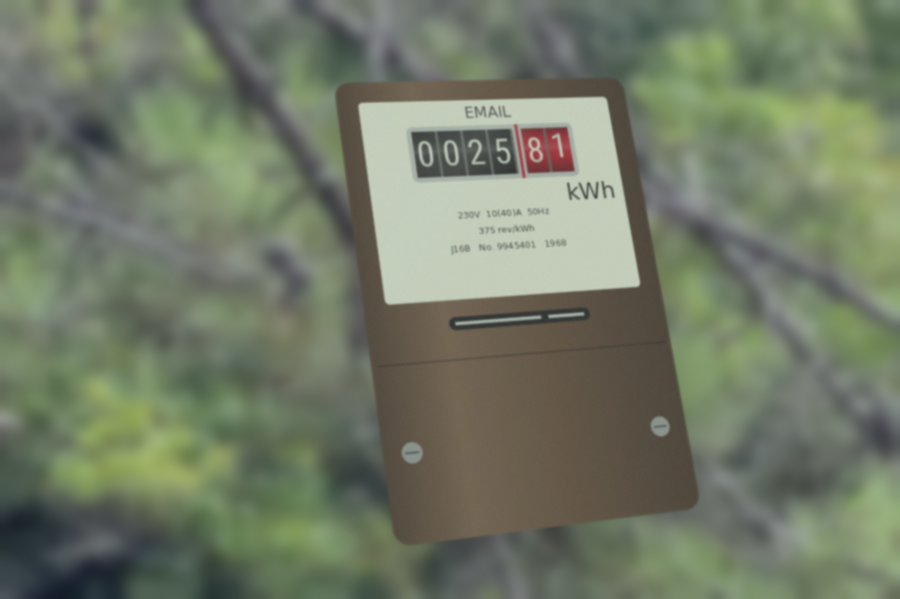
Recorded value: 25.81
